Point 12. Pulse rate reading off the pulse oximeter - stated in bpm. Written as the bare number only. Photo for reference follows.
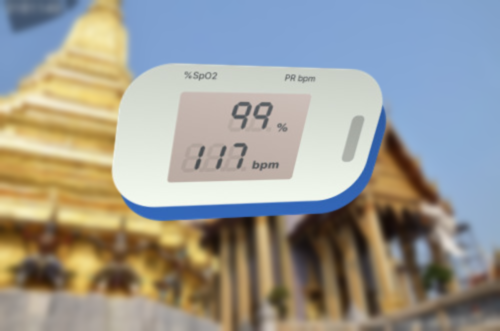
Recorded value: 117
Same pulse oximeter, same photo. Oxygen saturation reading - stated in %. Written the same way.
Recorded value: 99
